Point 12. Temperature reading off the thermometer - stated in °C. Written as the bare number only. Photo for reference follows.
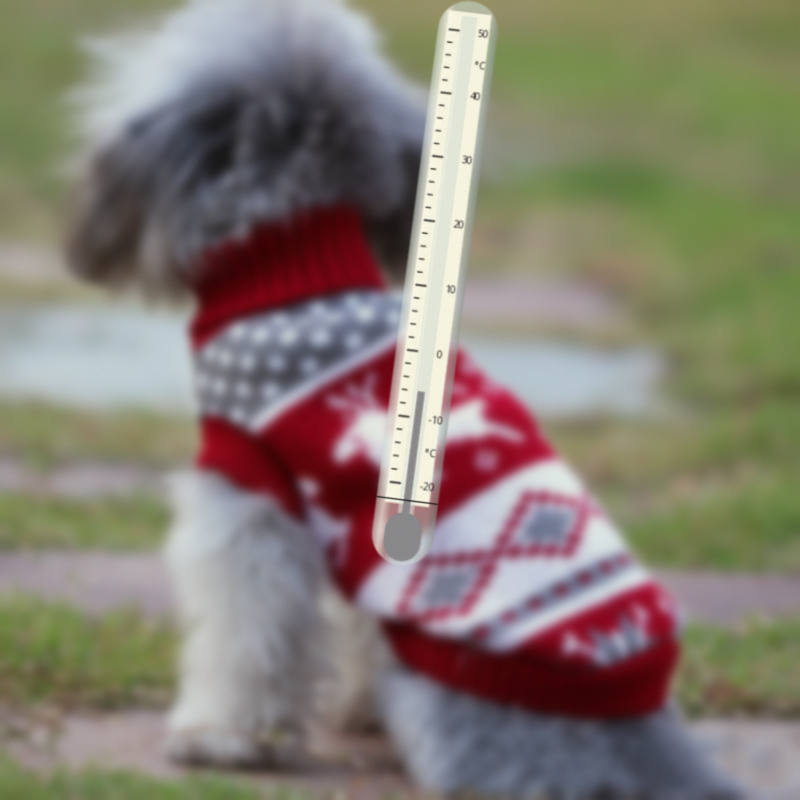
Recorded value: -6
